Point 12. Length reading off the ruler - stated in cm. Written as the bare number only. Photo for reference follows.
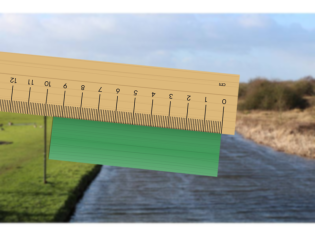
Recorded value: 9.5
